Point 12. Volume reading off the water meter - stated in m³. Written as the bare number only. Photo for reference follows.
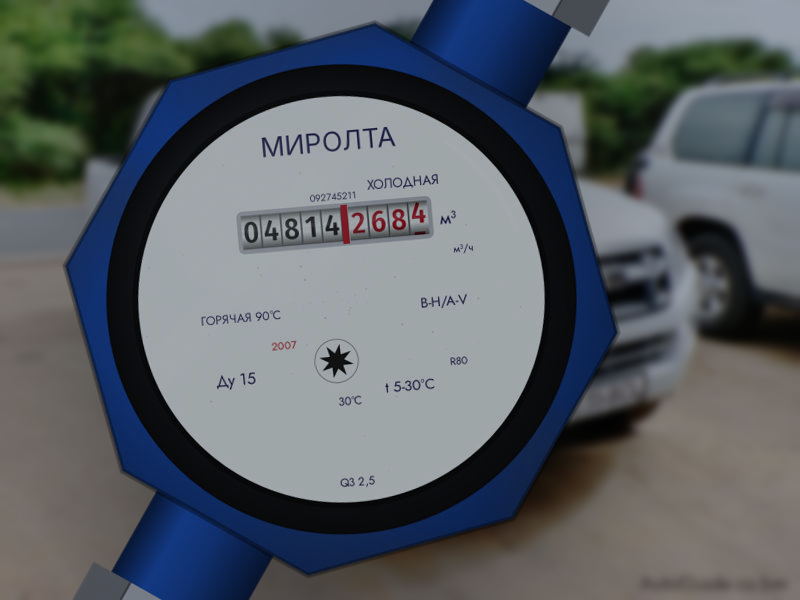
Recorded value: 4814.2684
